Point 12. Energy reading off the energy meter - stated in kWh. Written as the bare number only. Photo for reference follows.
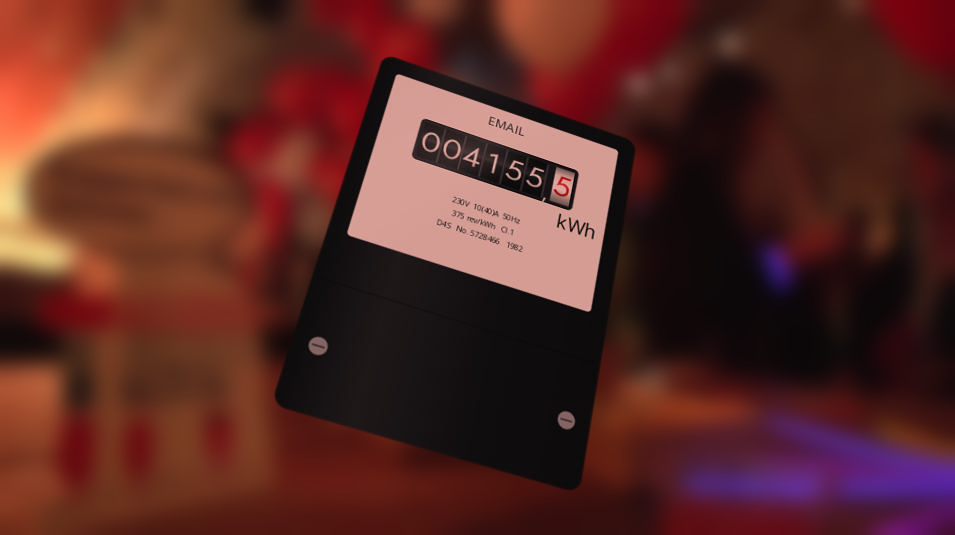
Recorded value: 4155.5
